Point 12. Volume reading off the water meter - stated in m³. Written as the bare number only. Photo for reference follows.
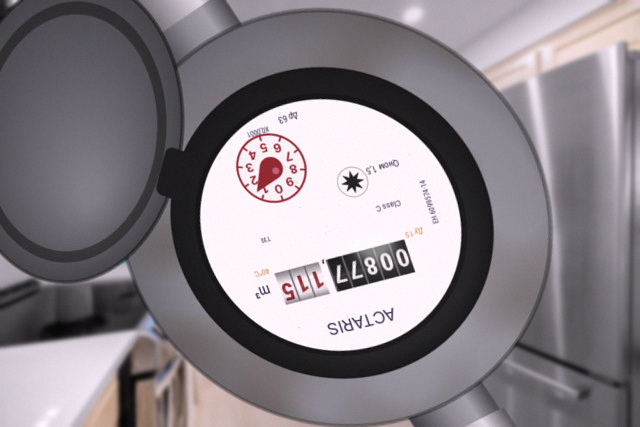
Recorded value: 877.1151
